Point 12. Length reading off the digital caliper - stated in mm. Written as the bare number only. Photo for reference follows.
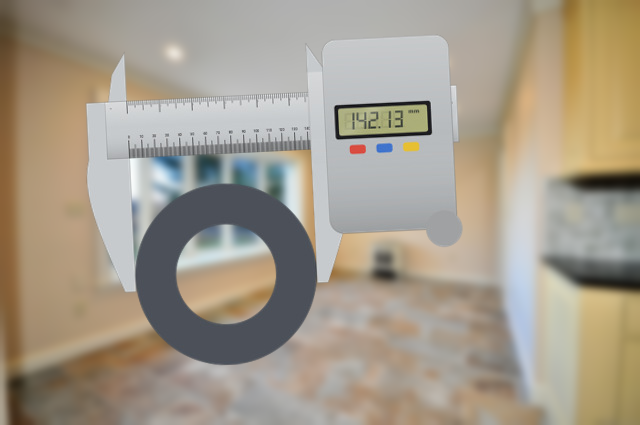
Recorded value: 142.13
